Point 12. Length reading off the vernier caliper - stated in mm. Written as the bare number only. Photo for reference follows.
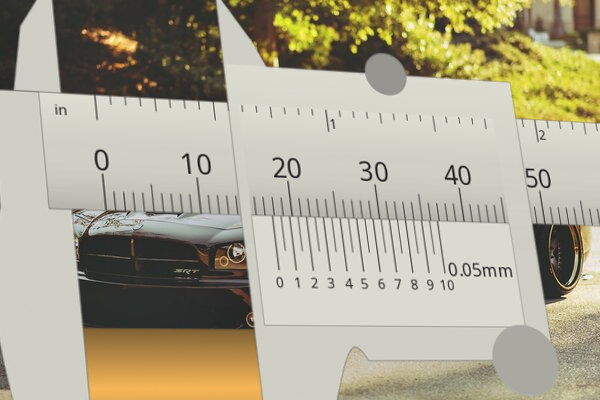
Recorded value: 17.8
